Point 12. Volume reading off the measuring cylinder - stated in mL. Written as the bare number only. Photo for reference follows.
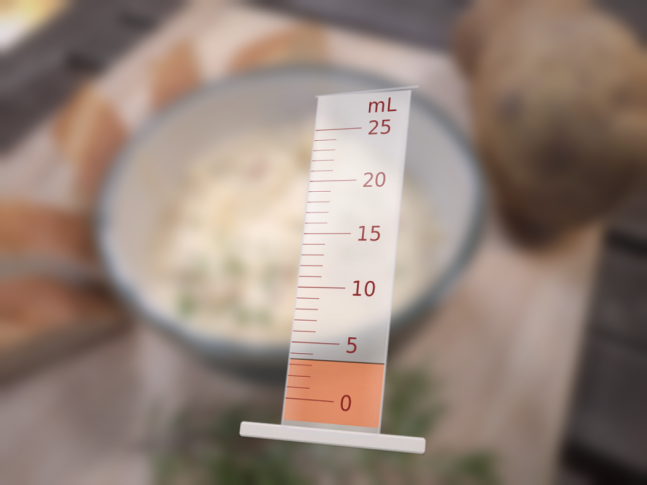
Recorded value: 3.5
